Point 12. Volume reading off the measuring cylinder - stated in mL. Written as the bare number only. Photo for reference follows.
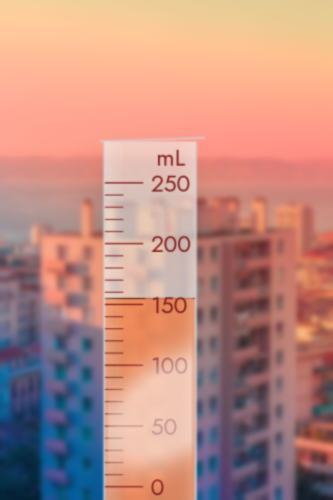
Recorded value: 155
